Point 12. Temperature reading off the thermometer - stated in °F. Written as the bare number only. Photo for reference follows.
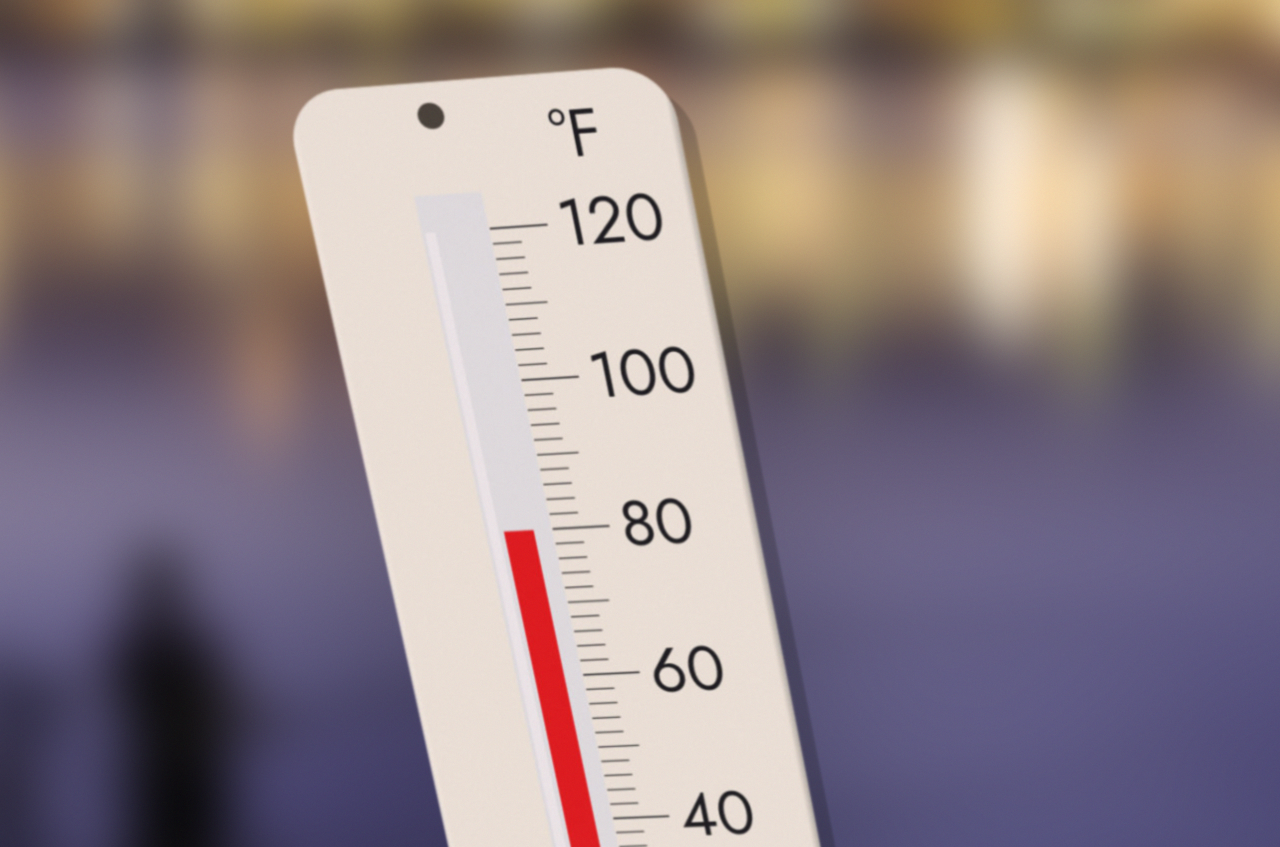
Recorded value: 80
